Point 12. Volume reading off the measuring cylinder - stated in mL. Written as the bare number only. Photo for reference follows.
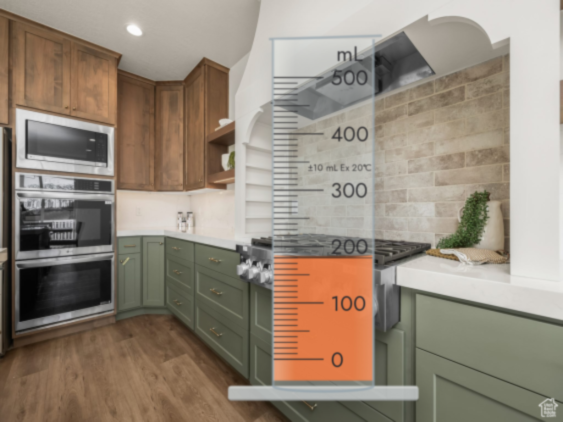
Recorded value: 180
